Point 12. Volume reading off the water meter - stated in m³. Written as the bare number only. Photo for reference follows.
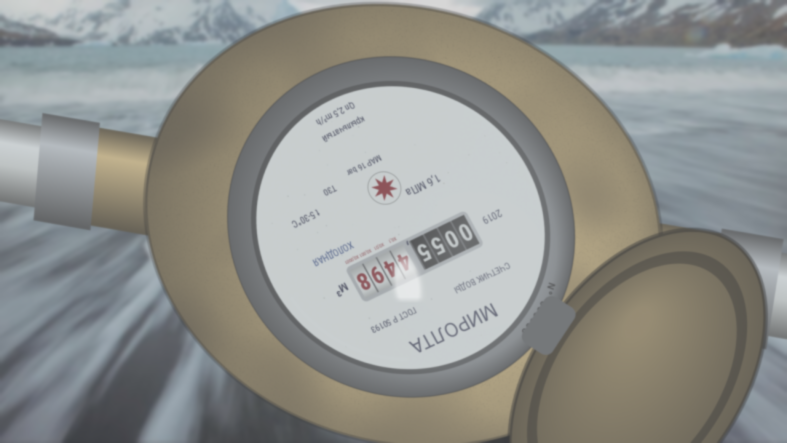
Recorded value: 55.4498
